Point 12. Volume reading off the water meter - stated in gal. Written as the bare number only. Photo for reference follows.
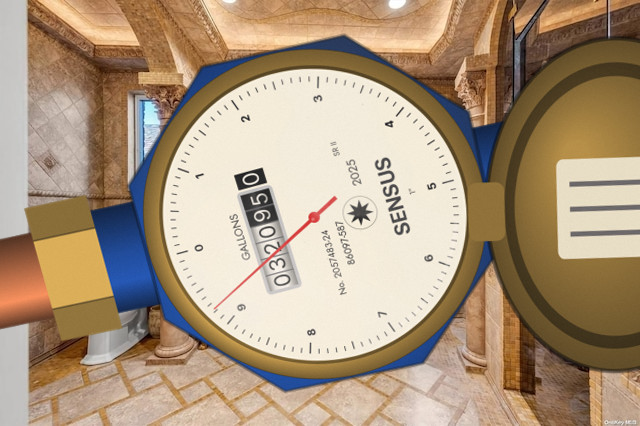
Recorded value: 320949.2
